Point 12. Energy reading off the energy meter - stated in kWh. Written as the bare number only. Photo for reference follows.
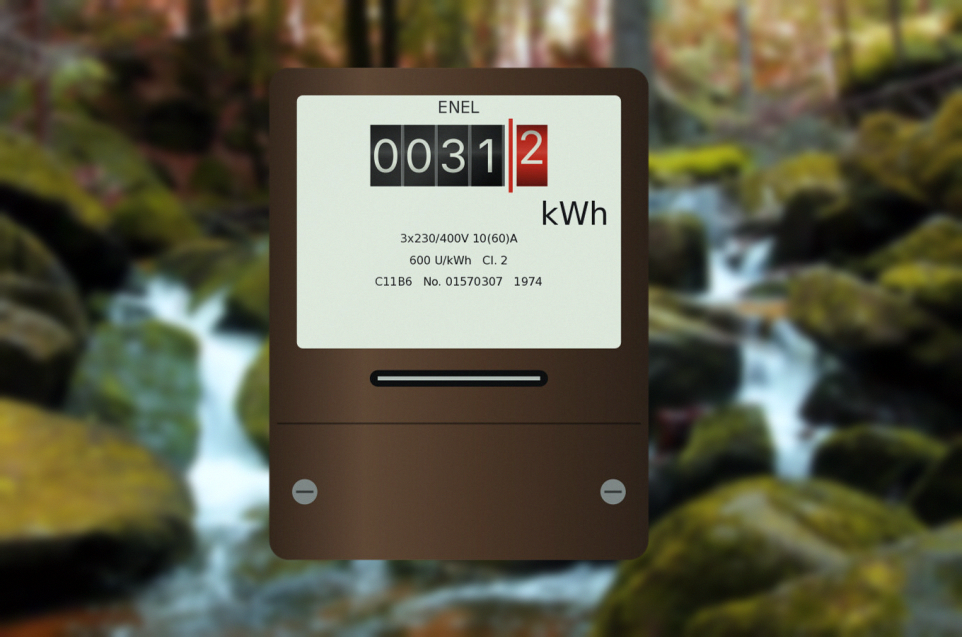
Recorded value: 31.2
